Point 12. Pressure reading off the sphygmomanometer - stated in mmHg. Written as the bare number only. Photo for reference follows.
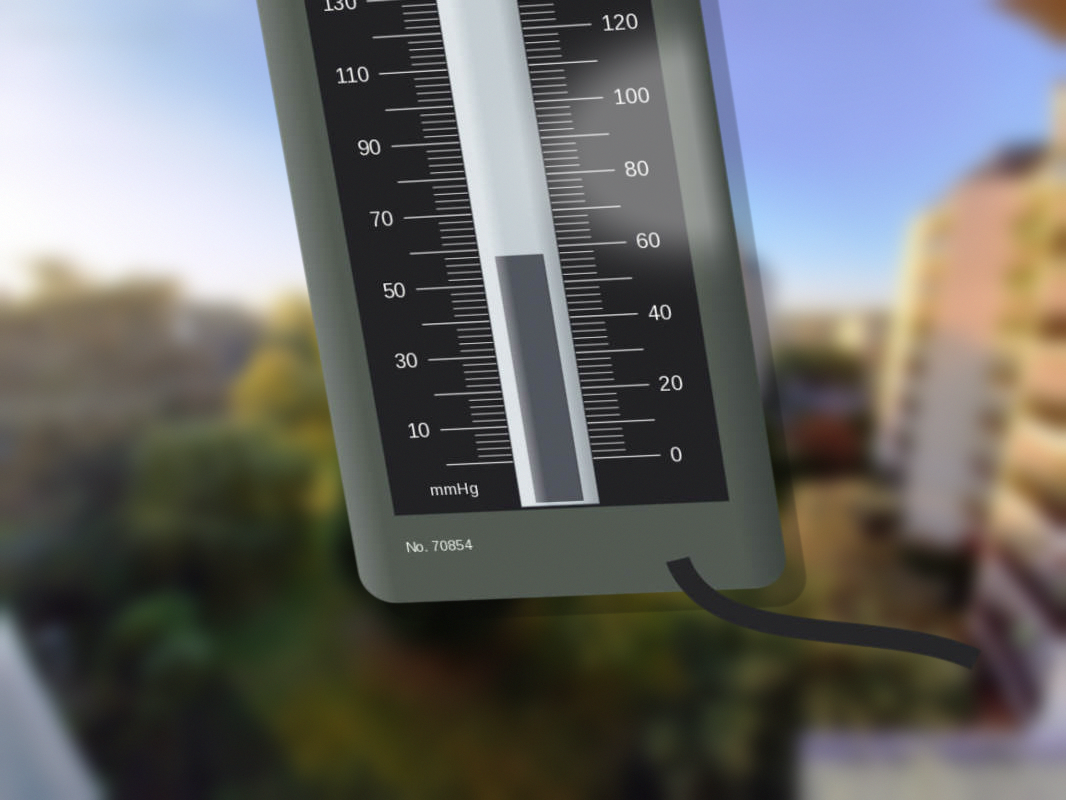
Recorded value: 58
